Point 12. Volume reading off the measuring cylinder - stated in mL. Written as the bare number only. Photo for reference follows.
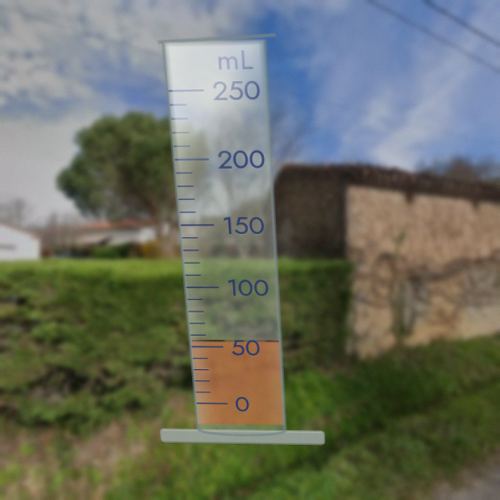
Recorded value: 55
